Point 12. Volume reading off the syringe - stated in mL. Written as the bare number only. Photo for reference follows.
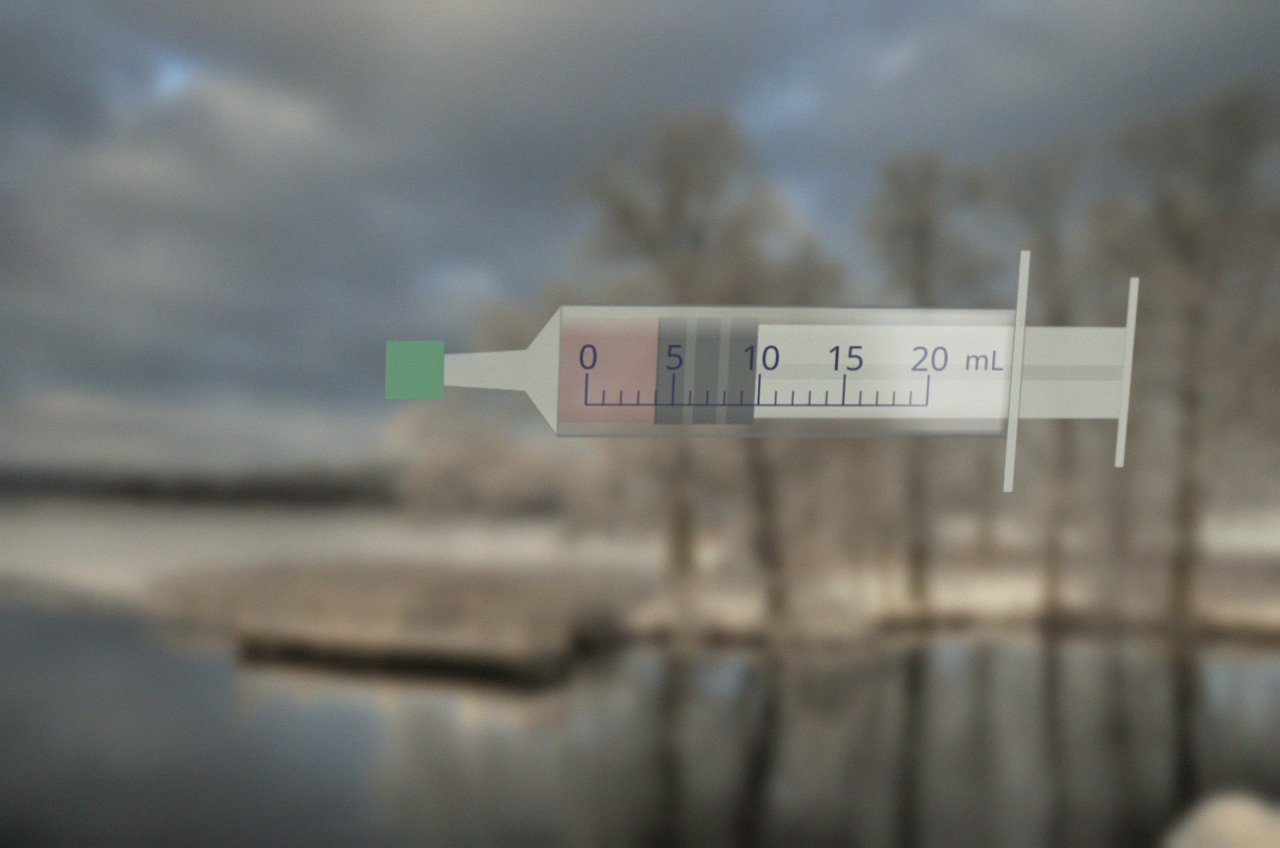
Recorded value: 4
